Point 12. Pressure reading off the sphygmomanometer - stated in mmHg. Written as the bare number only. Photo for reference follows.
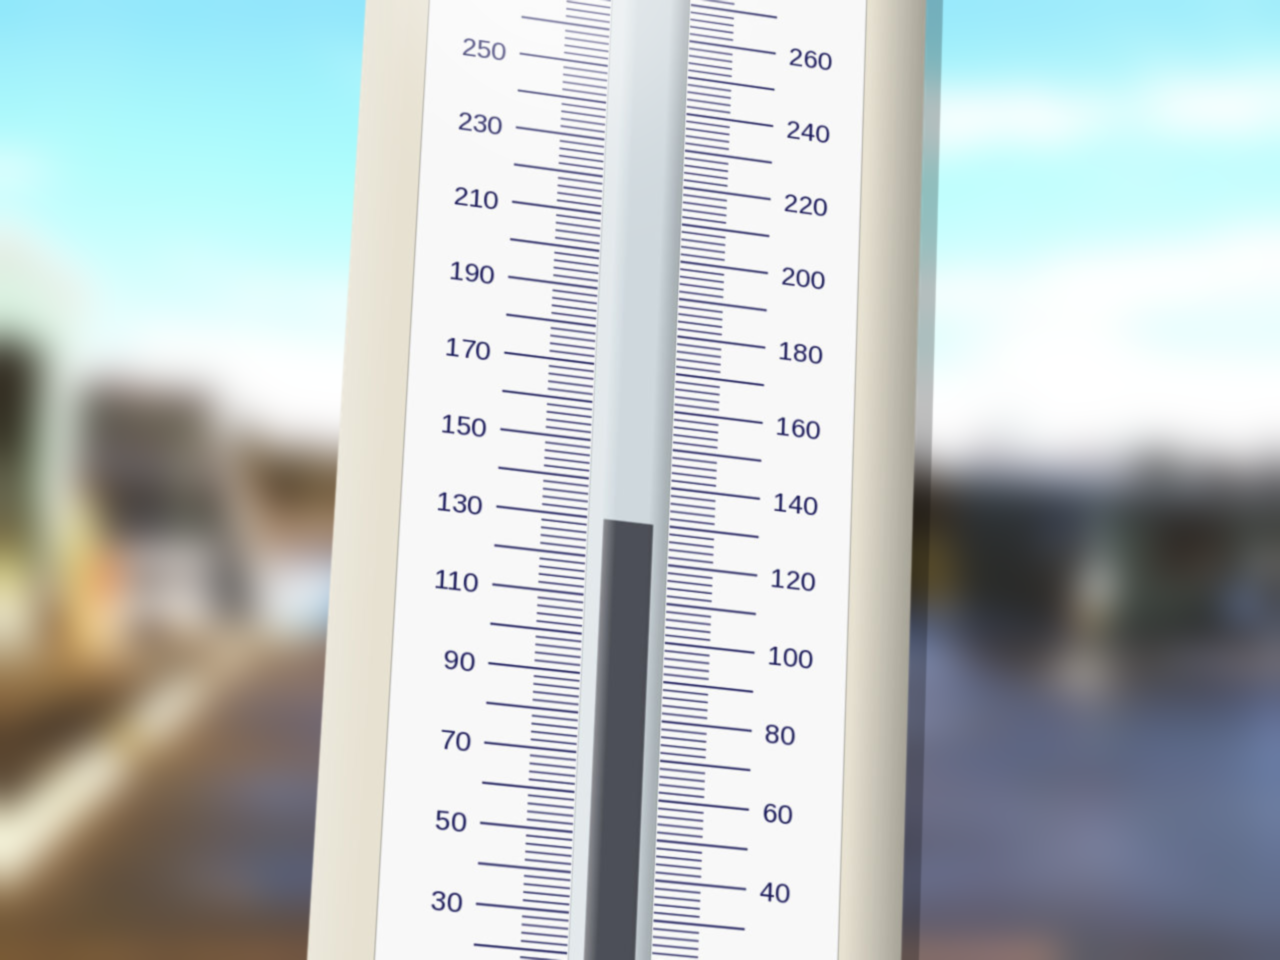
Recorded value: 130
